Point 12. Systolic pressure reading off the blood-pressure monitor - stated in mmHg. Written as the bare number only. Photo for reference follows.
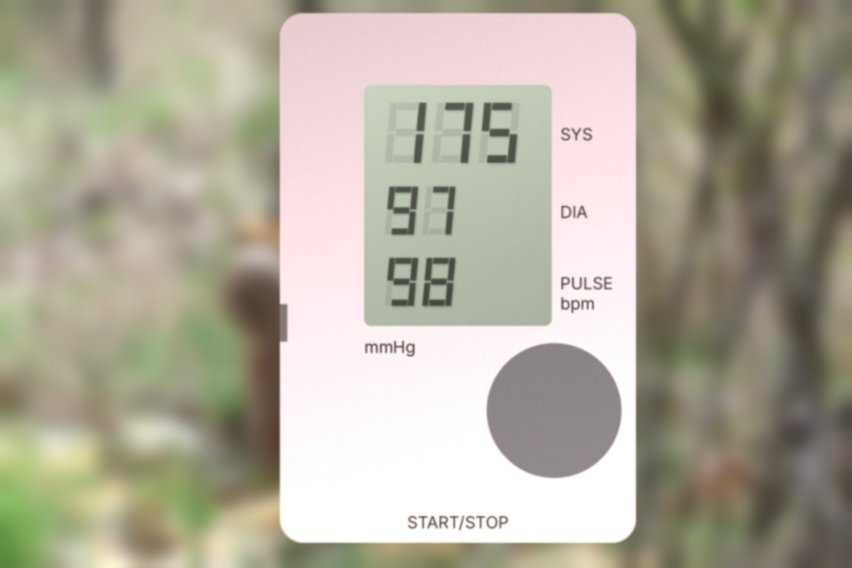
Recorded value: 175
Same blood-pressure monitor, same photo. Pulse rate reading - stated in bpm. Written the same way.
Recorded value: 98
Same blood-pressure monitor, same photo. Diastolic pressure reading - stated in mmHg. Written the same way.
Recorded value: 97
